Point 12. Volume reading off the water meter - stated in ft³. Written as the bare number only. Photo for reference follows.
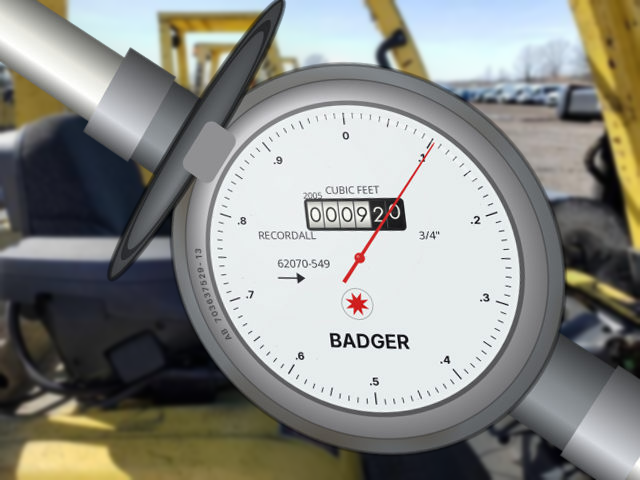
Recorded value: 920.10
